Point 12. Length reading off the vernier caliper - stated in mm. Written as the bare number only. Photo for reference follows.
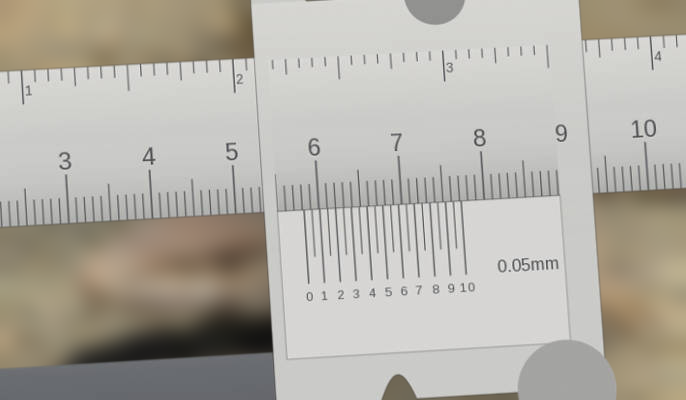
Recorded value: 58.2
